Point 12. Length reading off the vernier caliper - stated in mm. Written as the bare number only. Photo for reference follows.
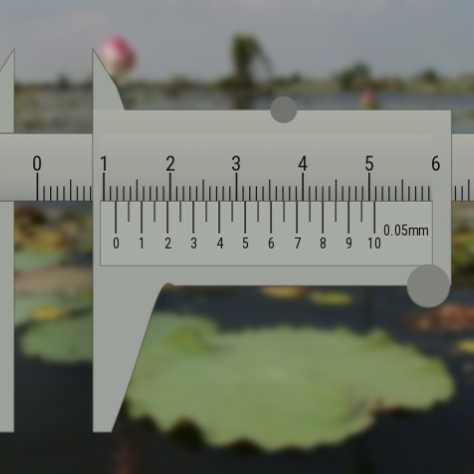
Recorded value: 11.8
